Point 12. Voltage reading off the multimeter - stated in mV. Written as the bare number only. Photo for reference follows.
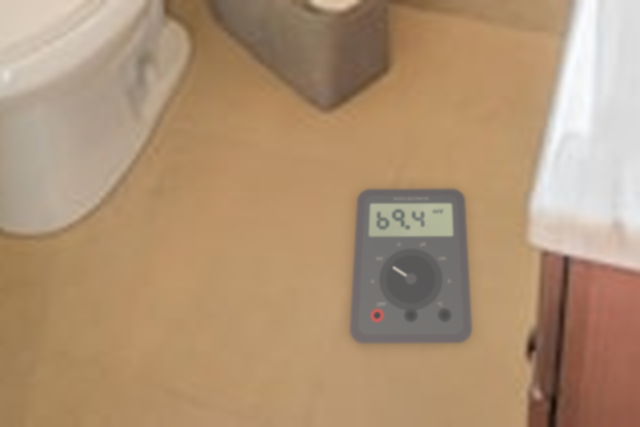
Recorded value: 69.4
